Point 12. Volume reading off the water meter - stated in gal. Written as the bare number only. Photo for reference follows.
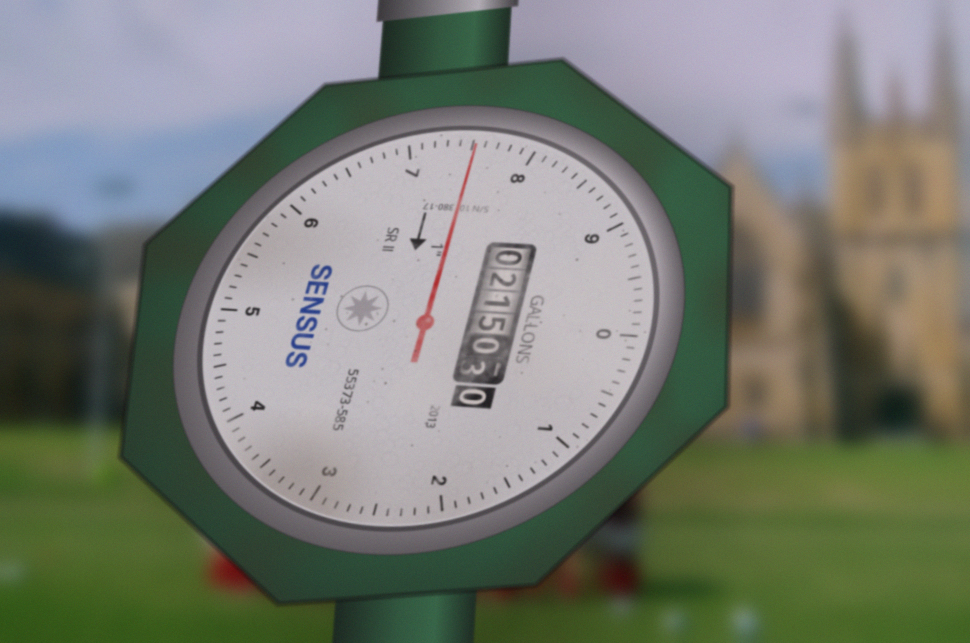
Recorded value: 215027.5
